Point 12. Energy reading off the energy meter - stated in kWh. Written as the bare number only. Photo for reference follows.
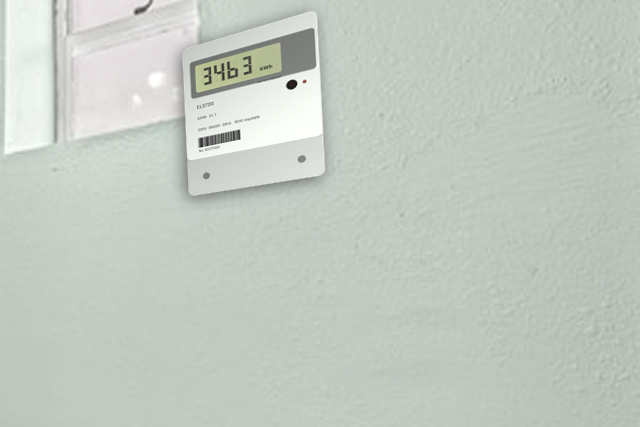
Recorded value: 3463
